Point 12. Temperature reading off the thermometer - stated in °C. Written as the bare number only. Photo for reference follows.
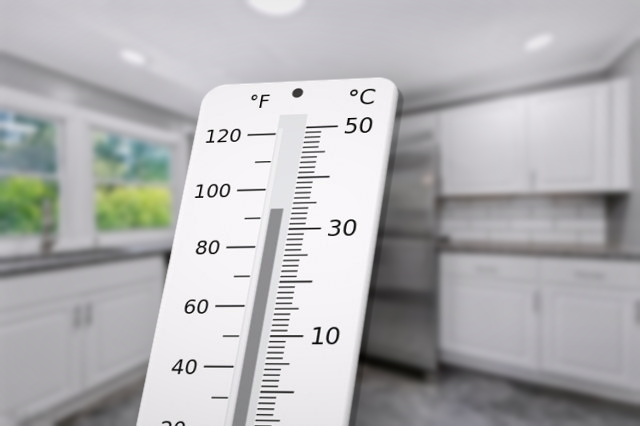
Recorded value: 34
